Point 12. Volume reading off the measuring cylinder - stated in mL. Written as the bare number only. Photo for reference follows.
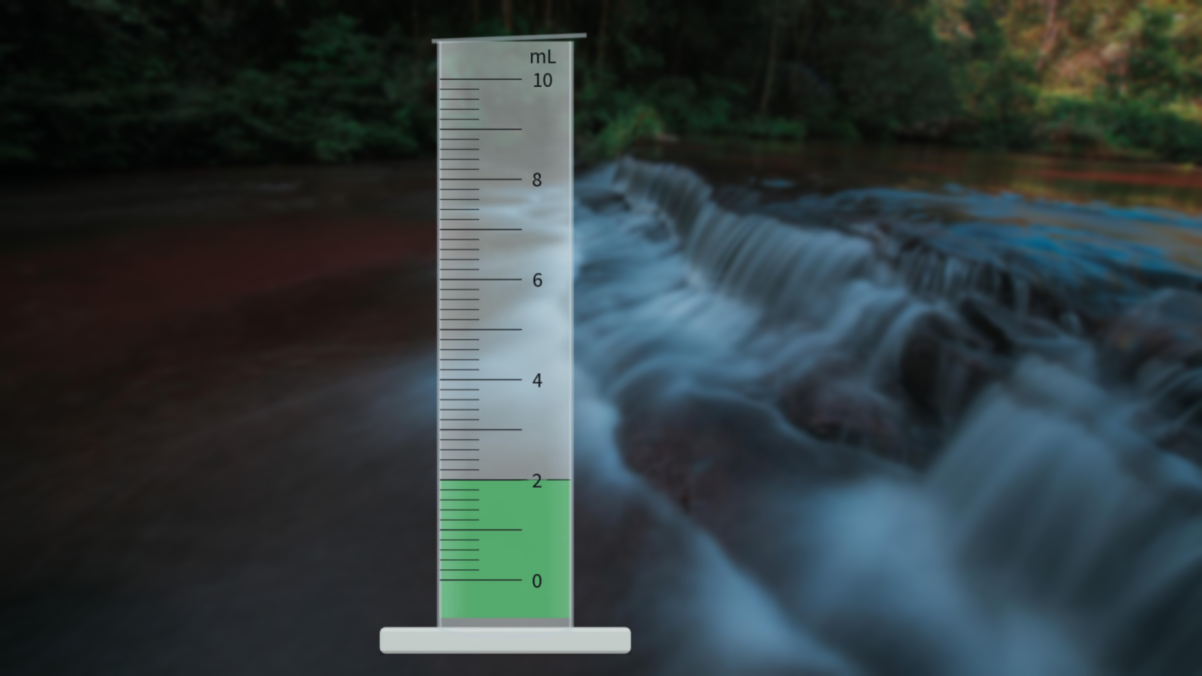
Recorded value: 2
